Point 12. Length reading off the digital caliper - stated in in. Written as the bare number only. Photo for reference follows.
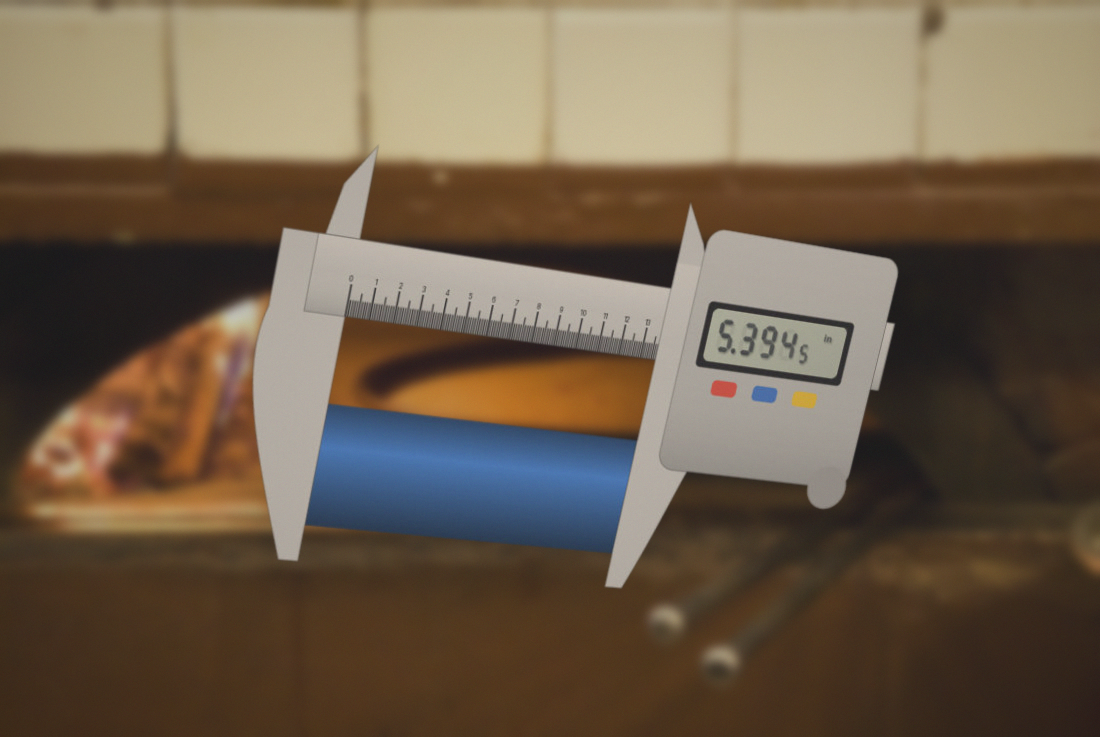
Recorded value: 5.3945
